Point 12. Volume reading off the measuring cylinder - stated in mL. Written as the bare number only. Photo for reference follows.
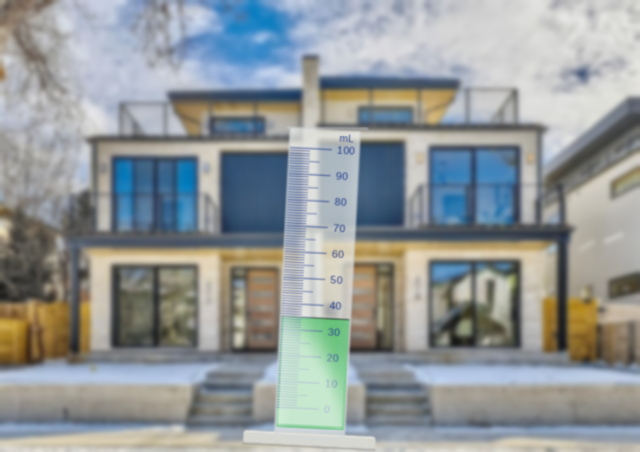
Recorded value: 35
